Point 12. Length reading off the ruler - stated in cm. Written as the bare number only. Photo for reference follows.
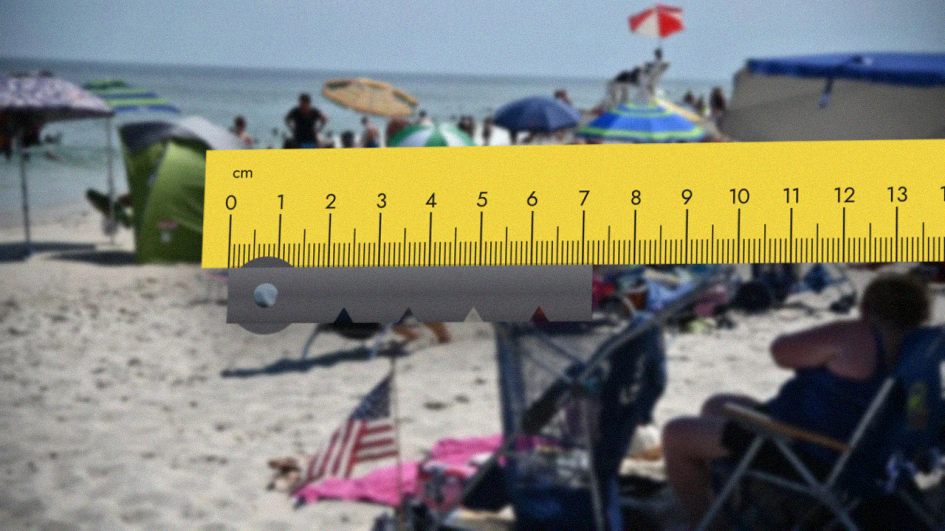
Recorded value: 7.2
